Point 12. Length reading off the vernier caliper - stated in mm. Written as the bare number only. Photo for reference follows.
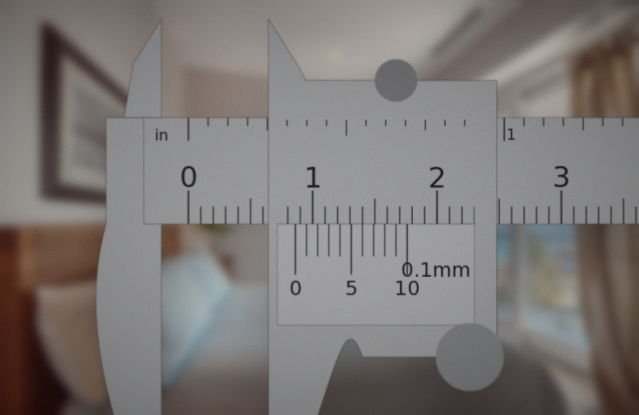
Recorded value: 8.6
